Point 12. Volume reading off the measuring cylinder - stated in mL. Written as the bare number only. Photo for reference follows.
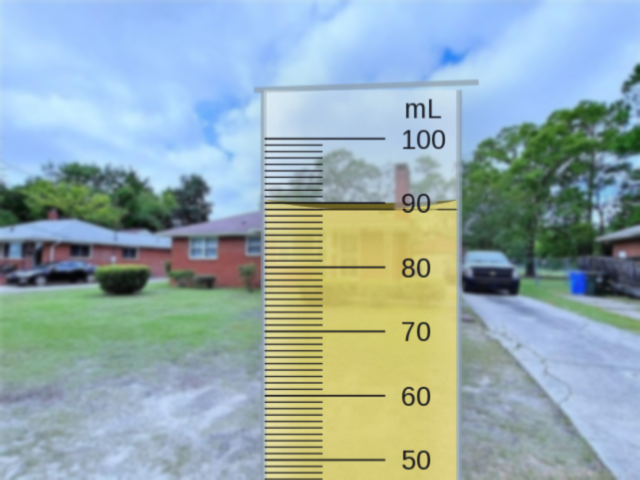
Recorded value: 89
